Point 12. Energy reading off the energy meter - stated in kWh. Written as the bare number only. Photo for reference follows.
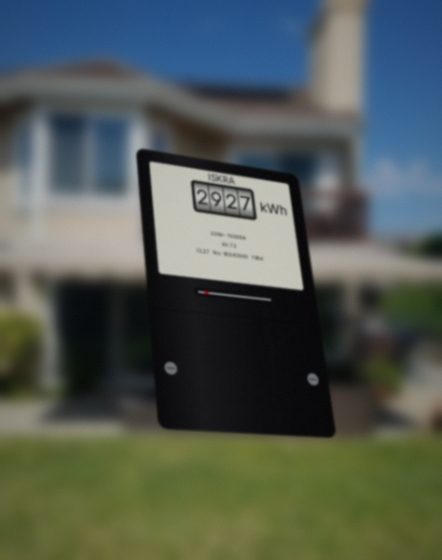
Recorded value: 2927
